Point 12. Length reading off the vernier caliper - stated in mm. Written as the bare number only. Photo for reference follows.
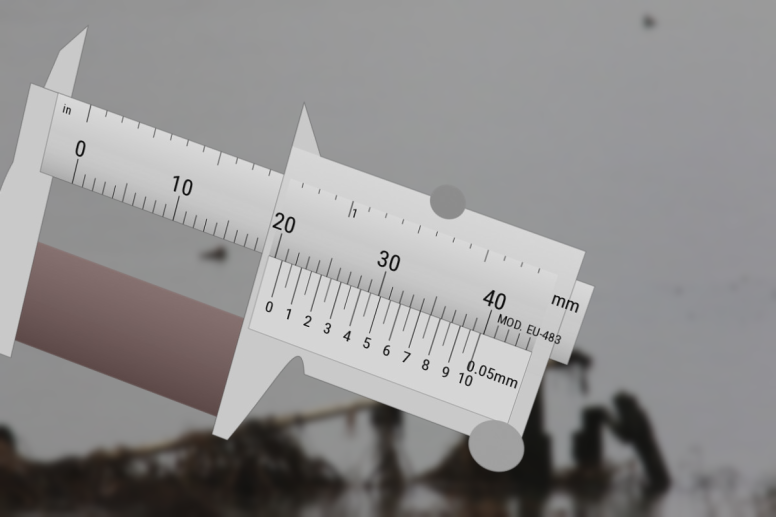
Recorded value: 20.7
